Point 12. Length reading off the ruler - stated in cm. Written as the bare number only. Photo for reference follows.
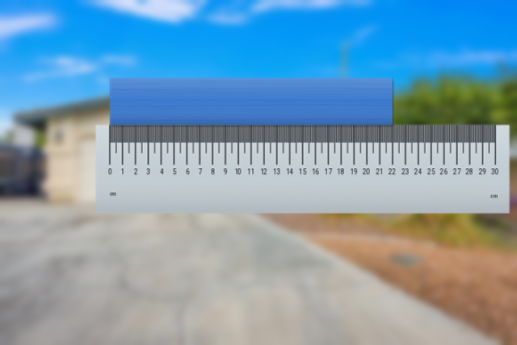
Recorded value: 22
